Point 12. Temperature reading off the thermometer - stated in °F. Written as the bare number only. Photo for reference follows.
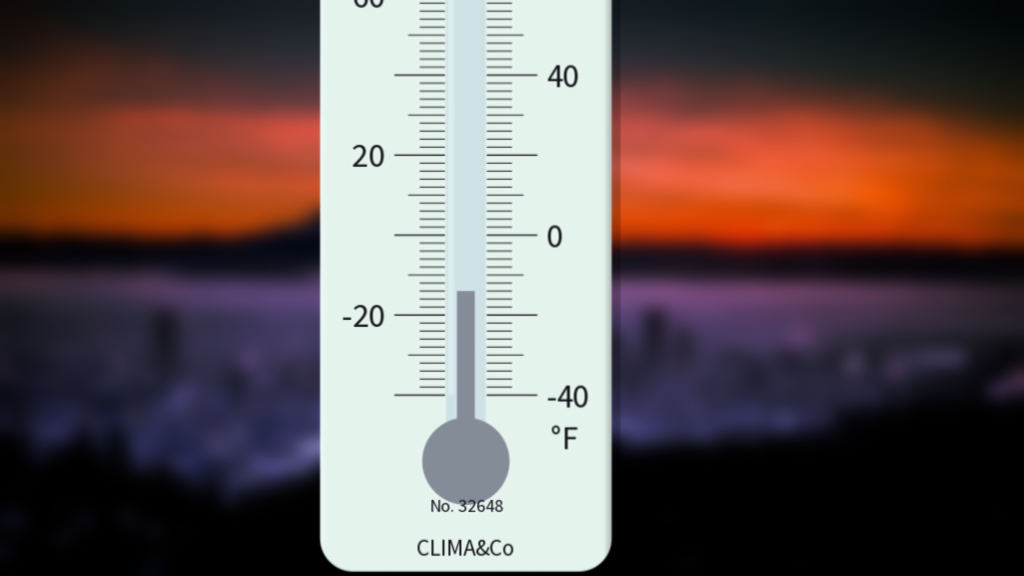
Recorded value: -14
